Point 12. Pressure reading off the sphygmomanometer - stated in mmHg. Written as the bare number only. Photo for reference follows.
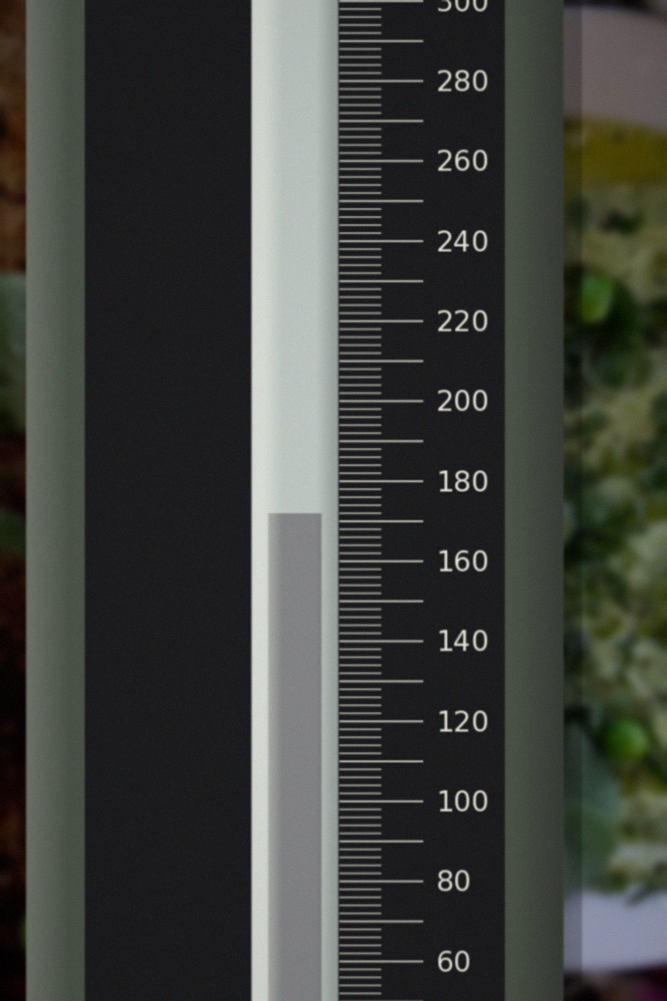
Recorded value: 172
